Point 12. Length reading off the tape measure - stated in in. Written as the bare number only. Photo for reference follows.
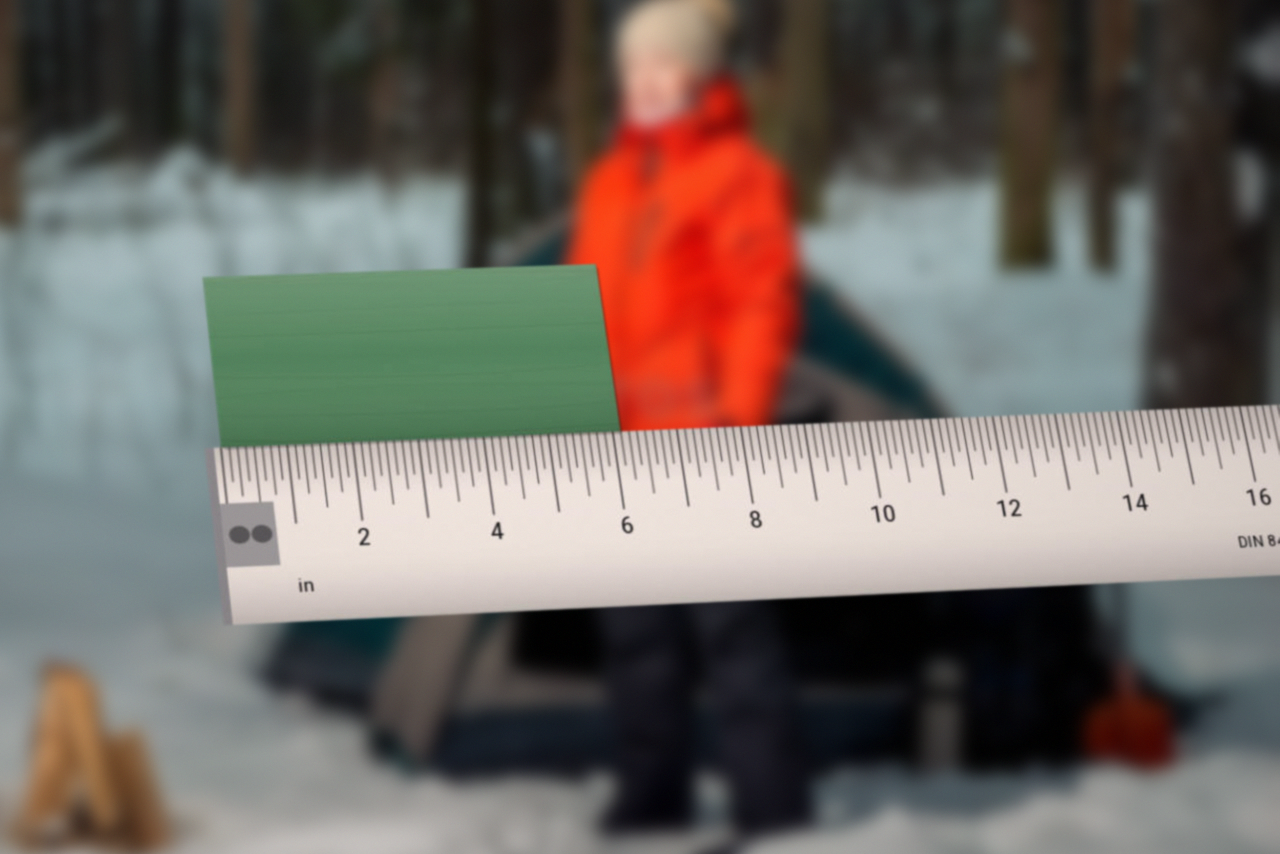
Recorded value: 6.125
